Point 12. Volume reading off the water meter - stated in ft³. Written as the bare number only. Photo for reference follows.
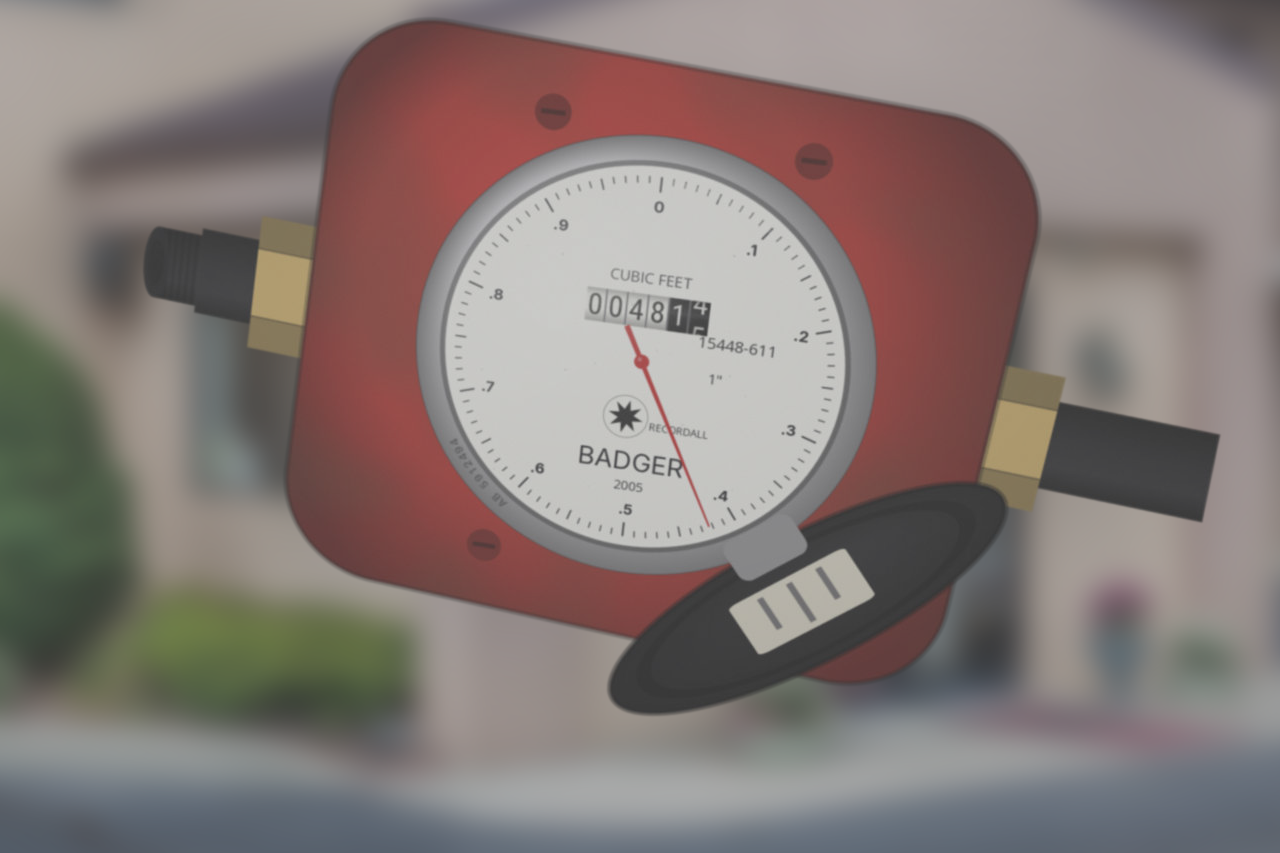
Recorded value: 4814.42
